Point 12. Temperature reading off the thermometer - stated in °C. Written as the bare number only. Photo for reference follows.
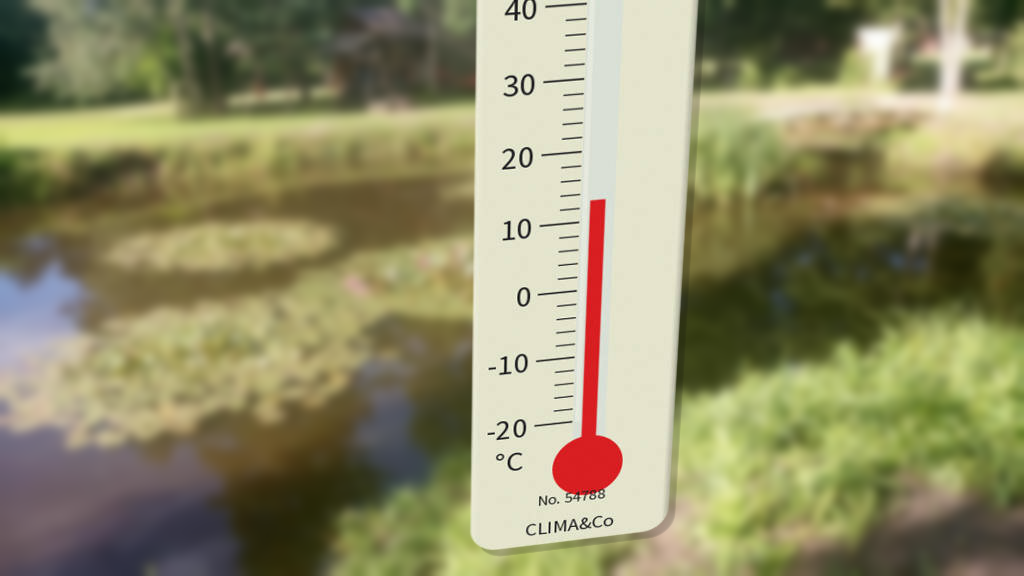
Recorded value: 13
